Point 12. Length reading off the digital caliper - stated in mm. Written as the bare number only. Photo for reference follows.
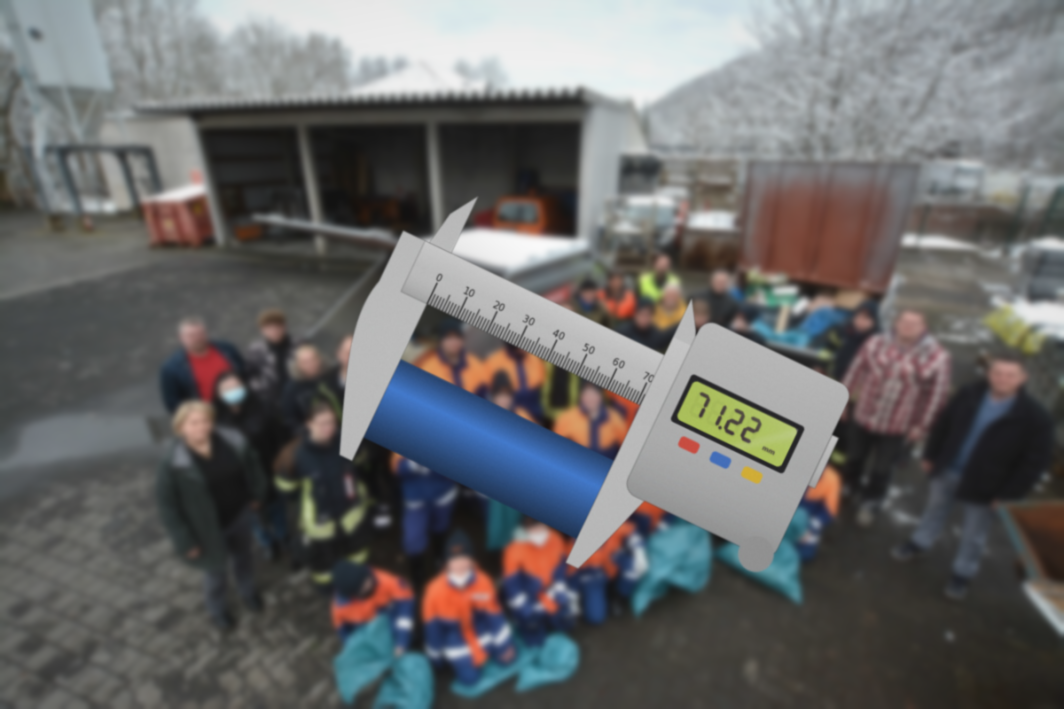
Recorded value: 71.22
